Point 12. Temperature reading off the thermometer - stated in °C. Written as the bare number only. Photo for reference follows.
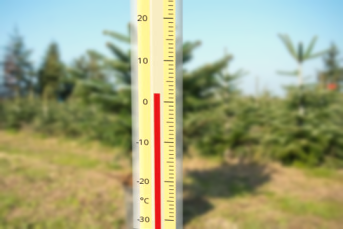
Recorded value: 2
